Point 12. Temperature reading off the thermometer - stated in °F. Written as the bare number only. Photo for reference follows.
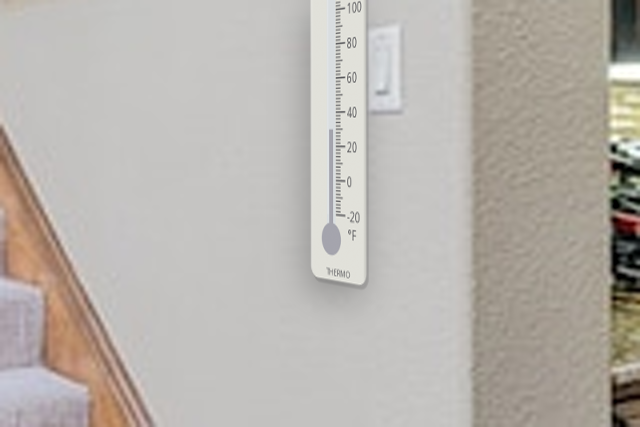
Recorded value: 30
